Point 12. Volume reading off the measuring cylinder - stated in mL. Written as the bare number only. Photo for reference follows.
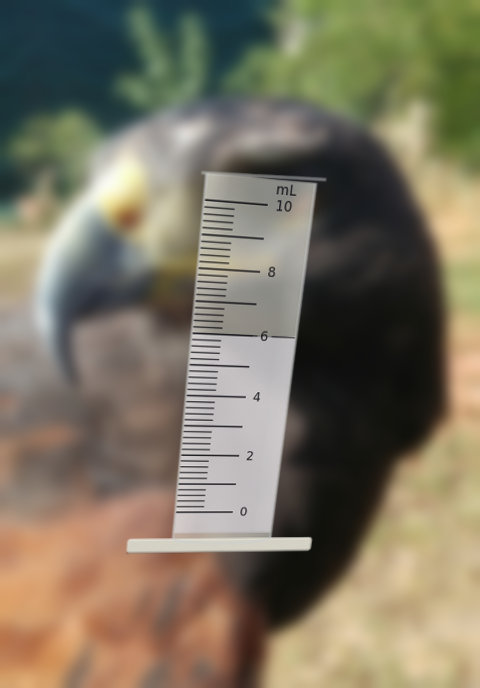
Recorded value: 6
